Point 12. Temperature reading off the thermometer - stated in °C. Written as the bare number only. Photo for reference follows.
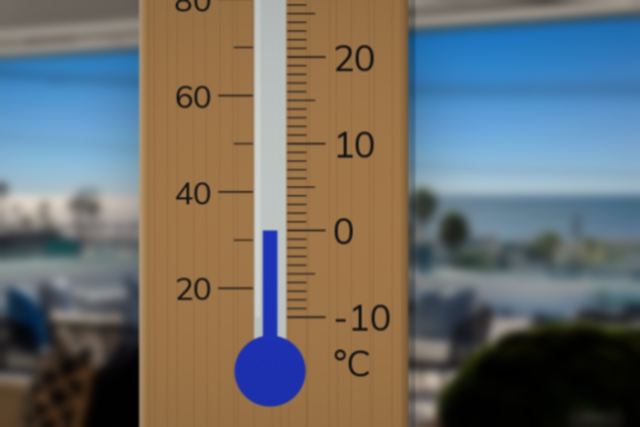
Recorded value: 0
